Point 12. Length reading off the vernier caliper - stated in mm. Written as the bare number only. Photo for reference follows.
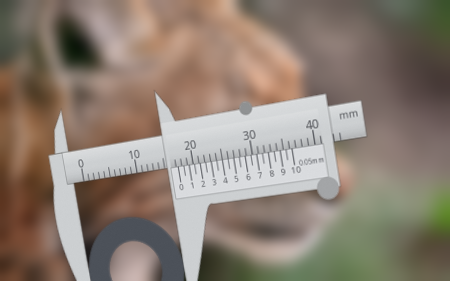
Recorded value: 17.4
